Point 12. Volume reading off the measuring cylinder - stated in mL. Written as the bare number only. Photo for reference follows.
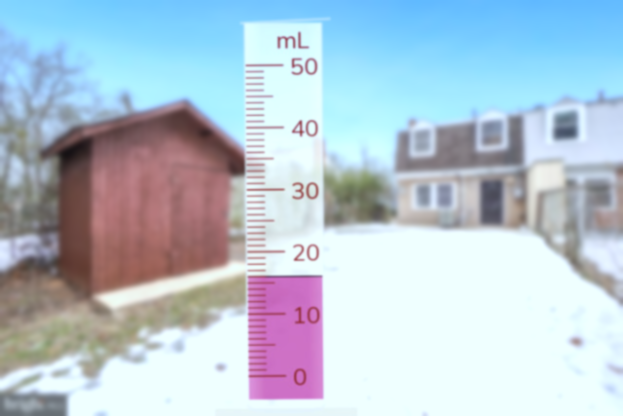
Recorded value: 16
